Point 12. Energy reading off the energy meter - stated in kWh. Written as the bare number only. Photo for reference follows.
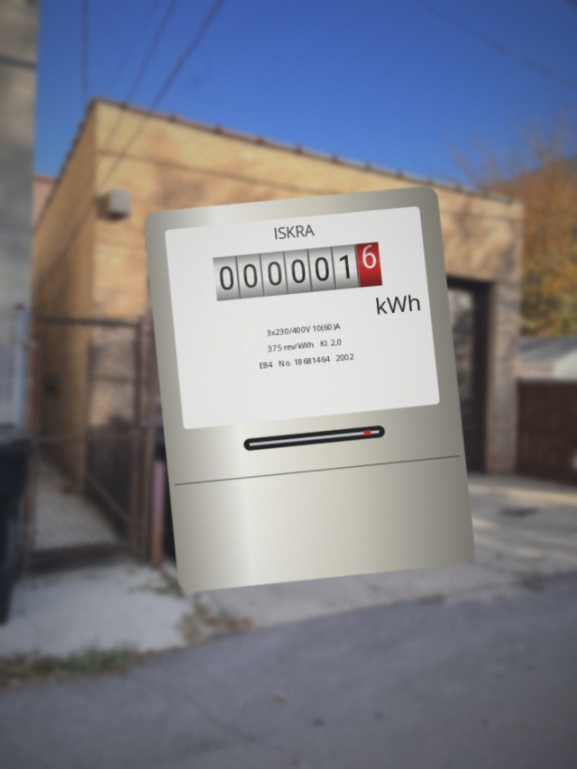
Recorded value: 1.6
